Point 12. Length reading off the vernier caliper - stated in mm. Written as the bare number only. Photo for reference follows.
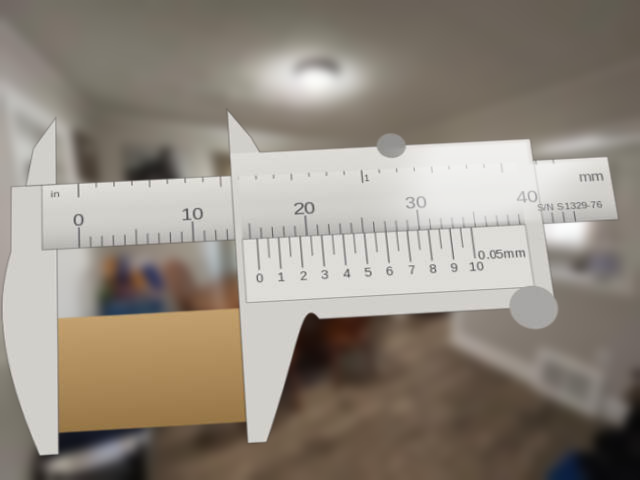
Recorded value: 15.6
